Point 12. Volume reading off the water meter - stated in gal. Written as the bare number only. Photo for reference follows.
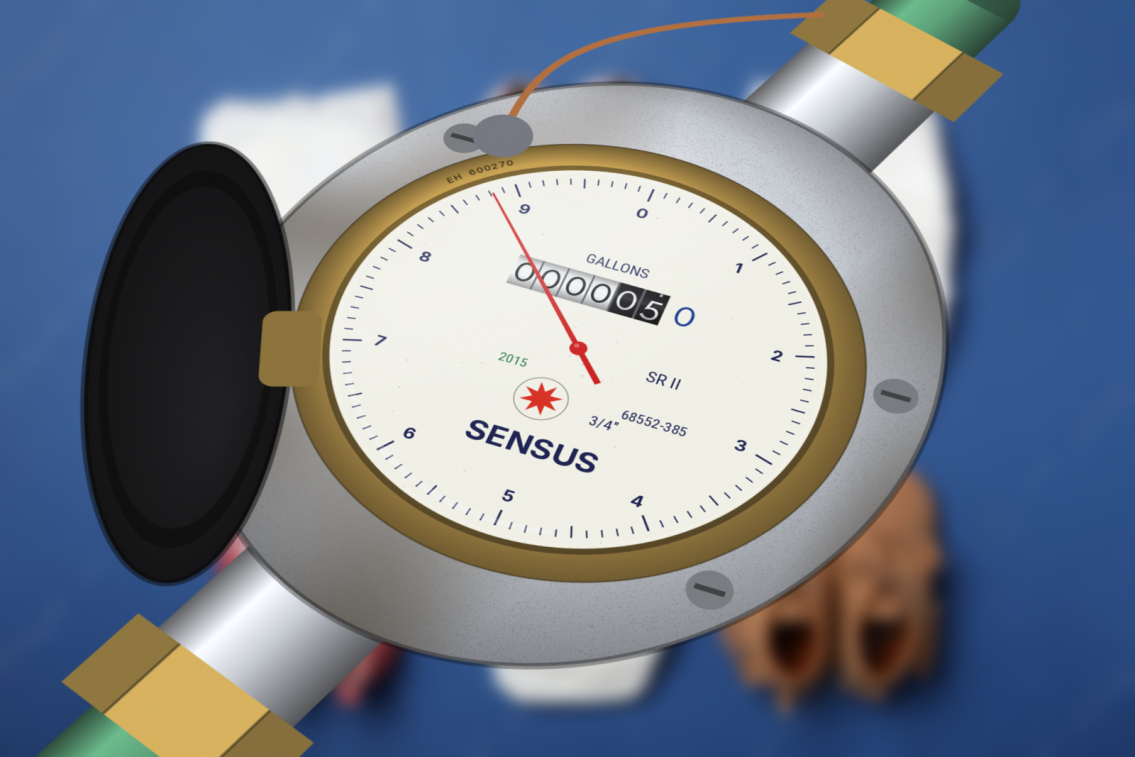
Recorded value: 48.8
